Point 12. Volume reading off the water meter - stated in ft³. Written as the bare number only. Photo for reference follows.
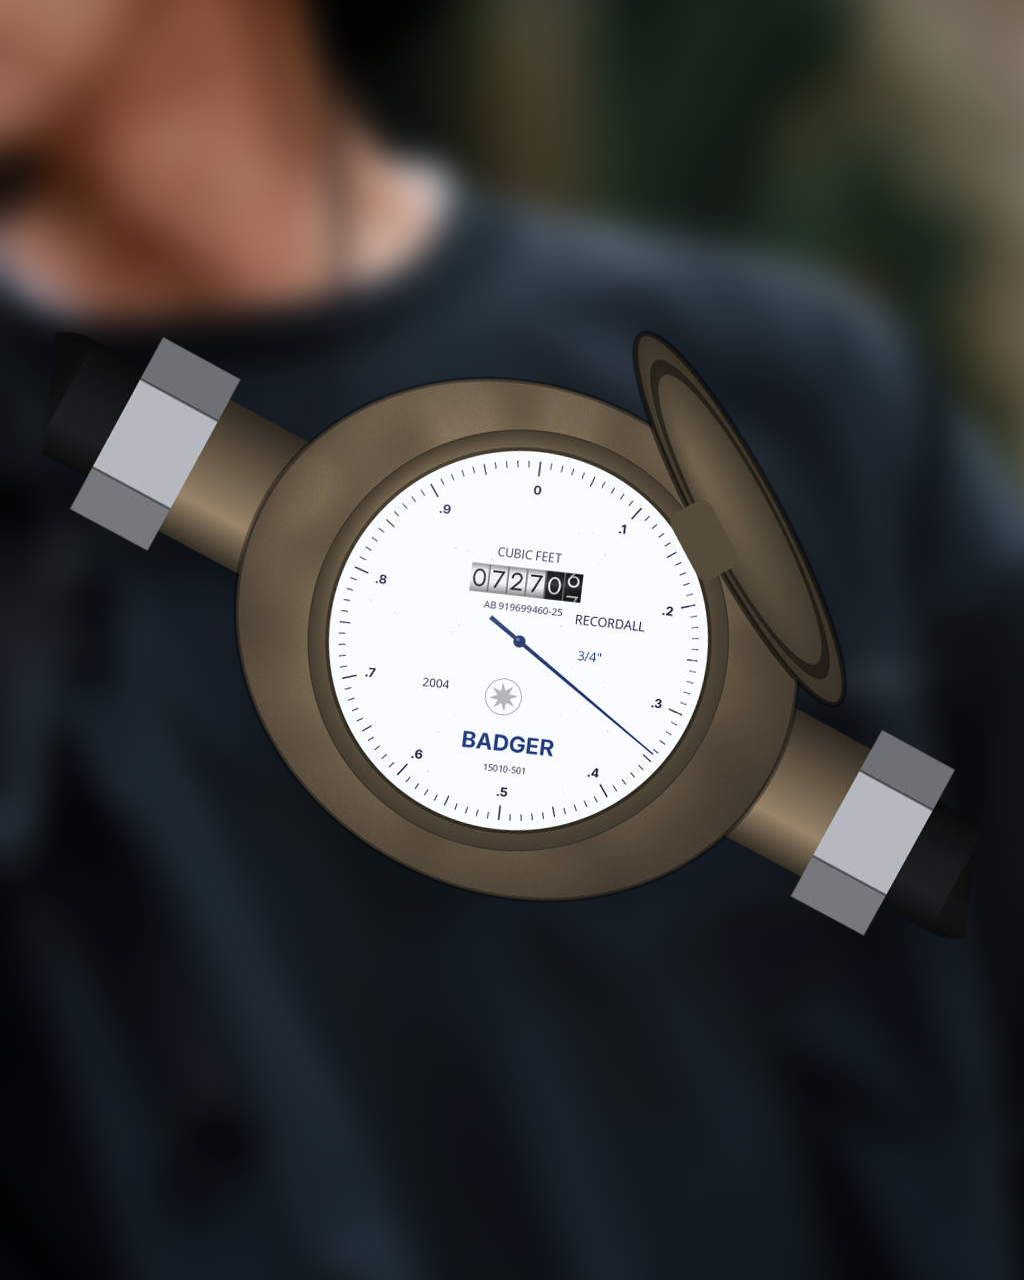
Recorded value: 72706.34
